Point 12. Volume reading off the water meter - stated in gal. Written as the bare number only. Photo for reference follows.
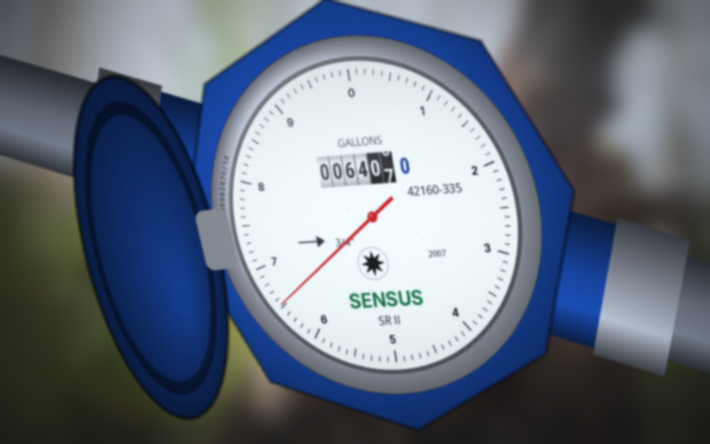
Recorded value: 64066.5
